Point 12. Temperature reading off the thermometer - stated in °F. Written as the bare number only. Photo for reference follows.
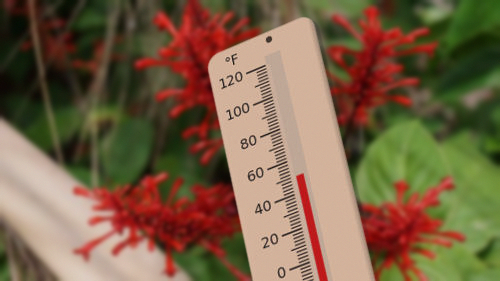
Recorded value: 50
